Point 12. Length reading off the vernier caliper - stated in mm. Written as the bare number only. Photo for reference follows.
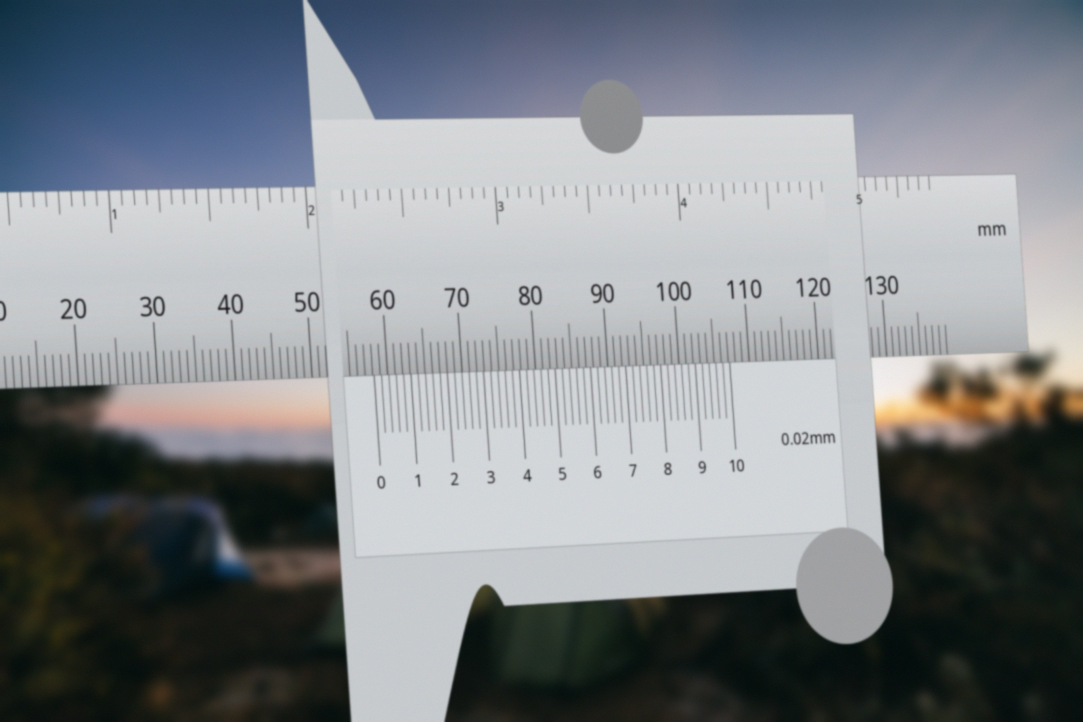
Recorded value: 58.2
